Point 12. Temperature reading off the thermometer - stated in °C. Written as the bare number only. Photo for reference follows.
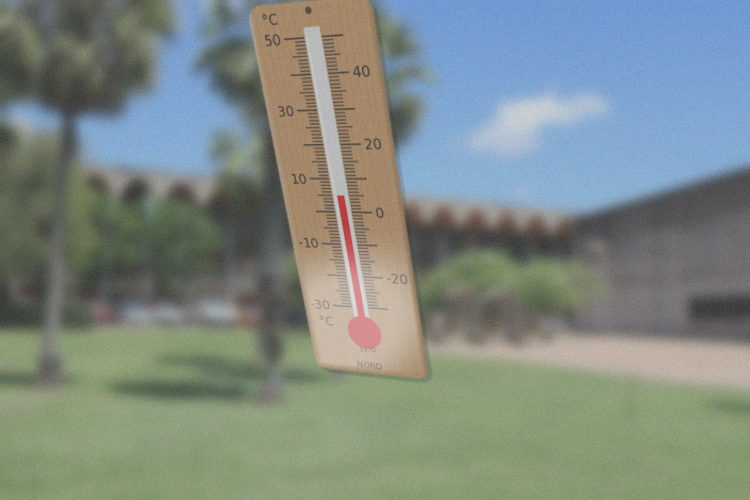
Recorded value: 5
